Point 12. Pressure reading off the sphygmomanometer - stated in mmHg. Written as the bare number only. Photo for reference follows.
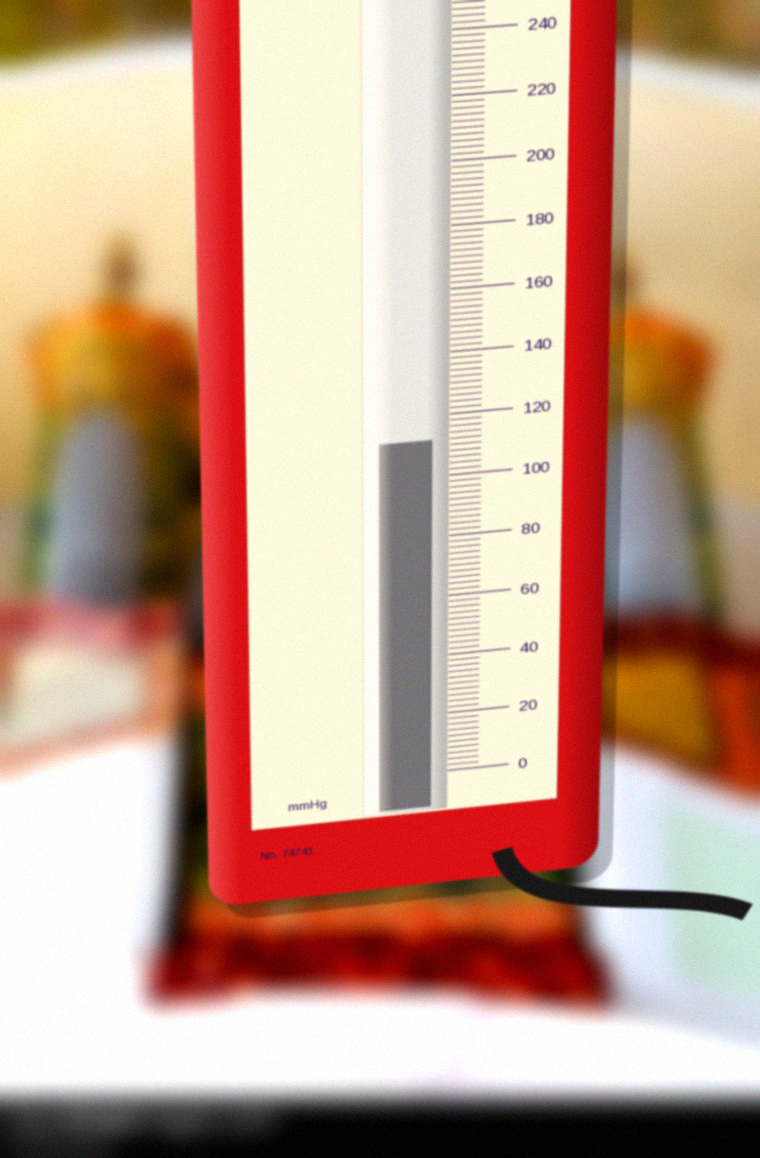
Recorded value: 112
